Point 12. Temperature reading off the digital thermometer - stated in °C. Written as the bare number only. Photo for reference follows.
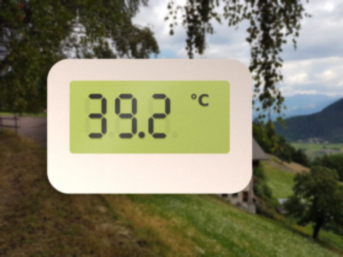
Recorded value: 39.2
